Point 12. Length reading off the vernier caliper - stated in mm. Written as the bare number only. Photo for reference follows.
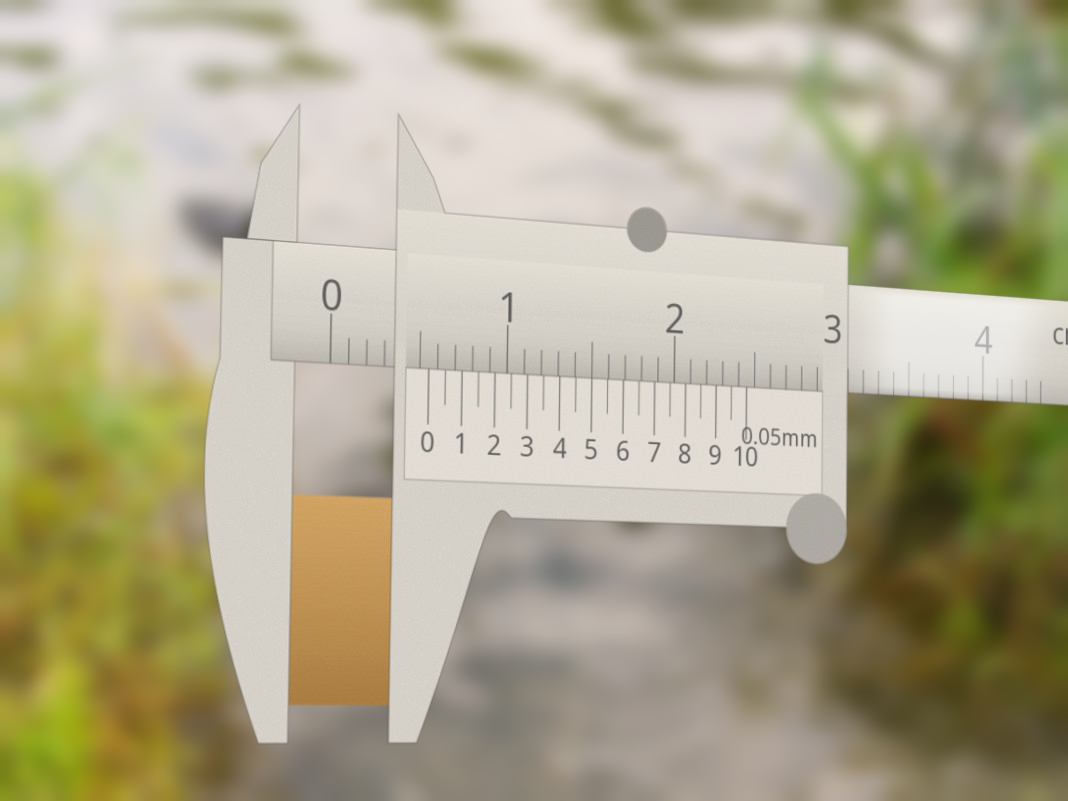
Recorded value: 5.5
